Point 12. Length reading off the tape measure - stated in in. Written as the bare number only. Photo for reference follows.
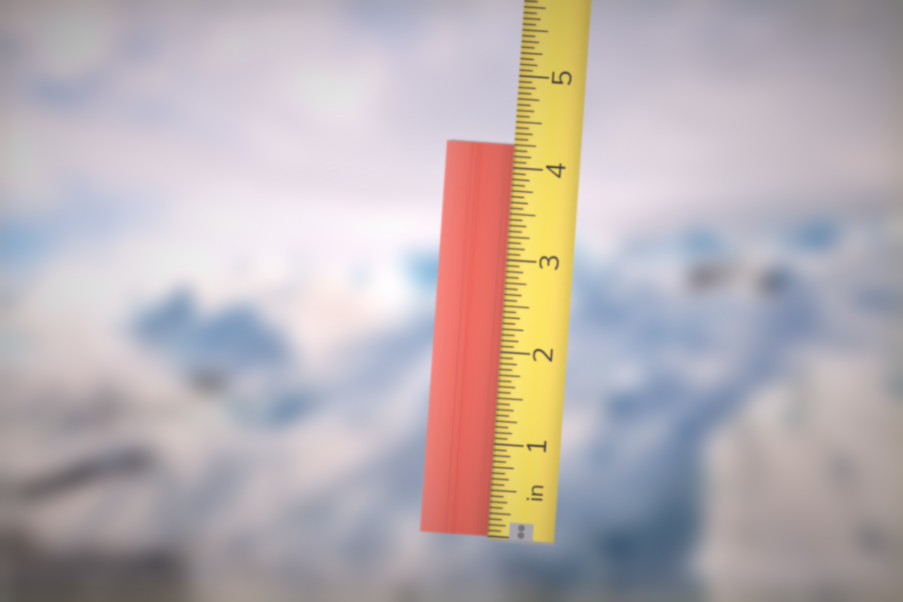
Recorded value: 4.25
